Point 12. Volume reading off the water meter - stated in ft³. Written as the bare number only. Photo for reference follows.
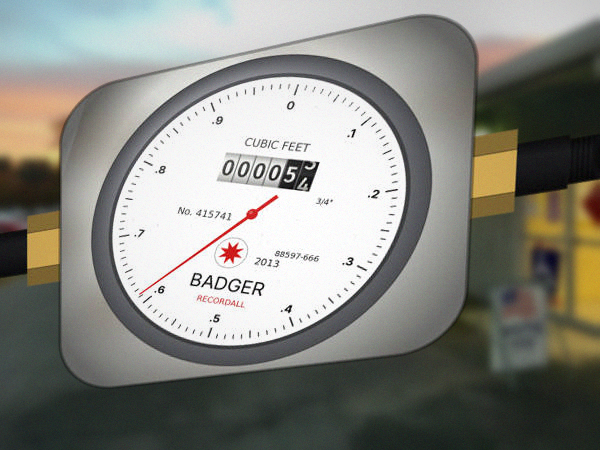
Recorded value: 53.61
